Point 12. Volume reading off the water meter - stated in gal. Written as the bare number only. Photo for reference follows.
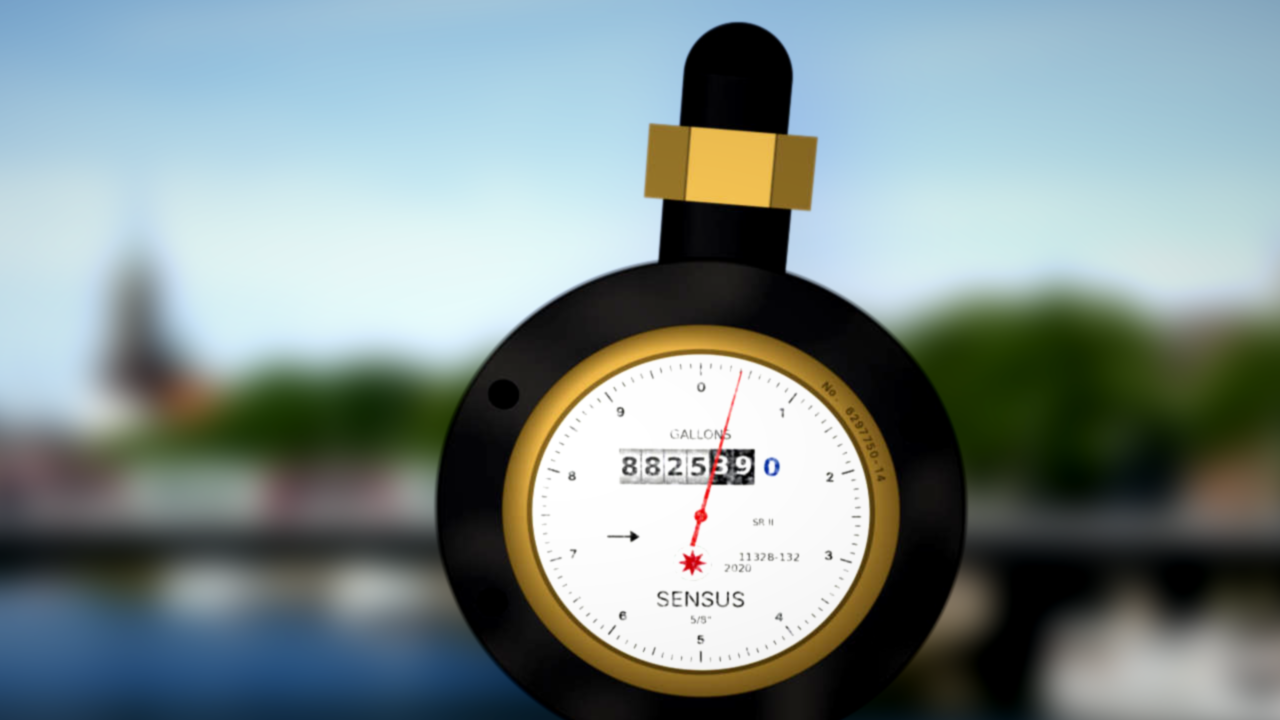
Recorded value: 8825390.4
